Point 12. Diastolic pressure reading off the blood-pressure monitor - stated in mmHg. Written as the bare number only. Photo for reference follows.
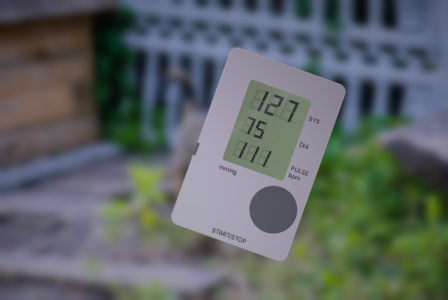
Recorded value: 75
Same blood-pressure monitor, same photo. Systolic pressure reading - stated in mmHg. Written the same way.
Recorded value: 127
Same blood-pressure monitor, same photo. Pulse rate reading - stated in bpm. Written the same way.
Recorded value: 111
